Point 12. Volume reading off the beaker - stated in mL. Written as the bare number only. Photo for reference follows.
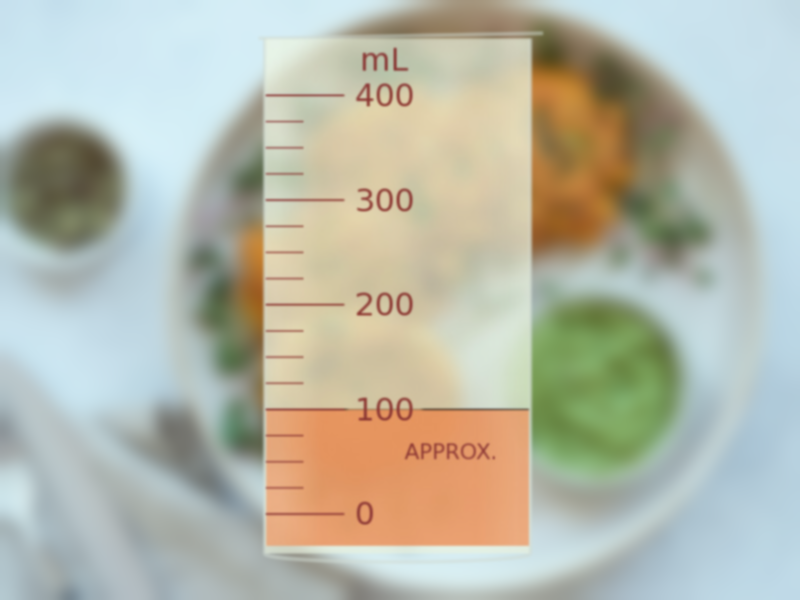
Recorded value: 100
